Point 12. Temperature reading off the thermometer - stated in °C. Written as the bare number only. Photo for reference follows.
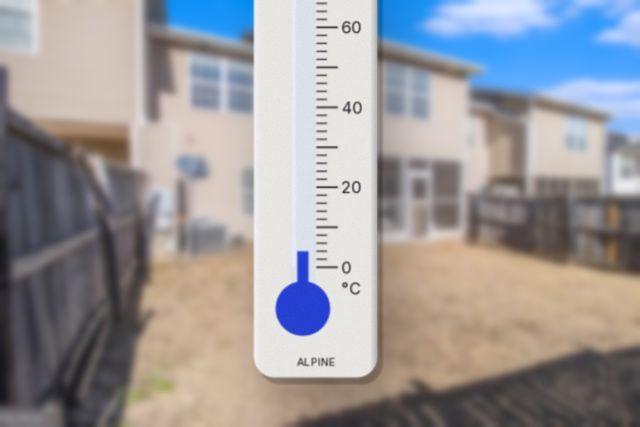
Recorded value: 4
